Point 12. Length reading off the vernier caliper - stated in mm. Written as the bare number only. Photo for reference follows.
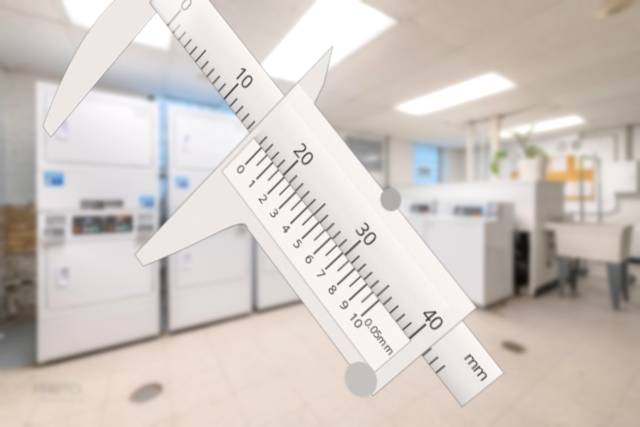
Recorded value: 16.4
